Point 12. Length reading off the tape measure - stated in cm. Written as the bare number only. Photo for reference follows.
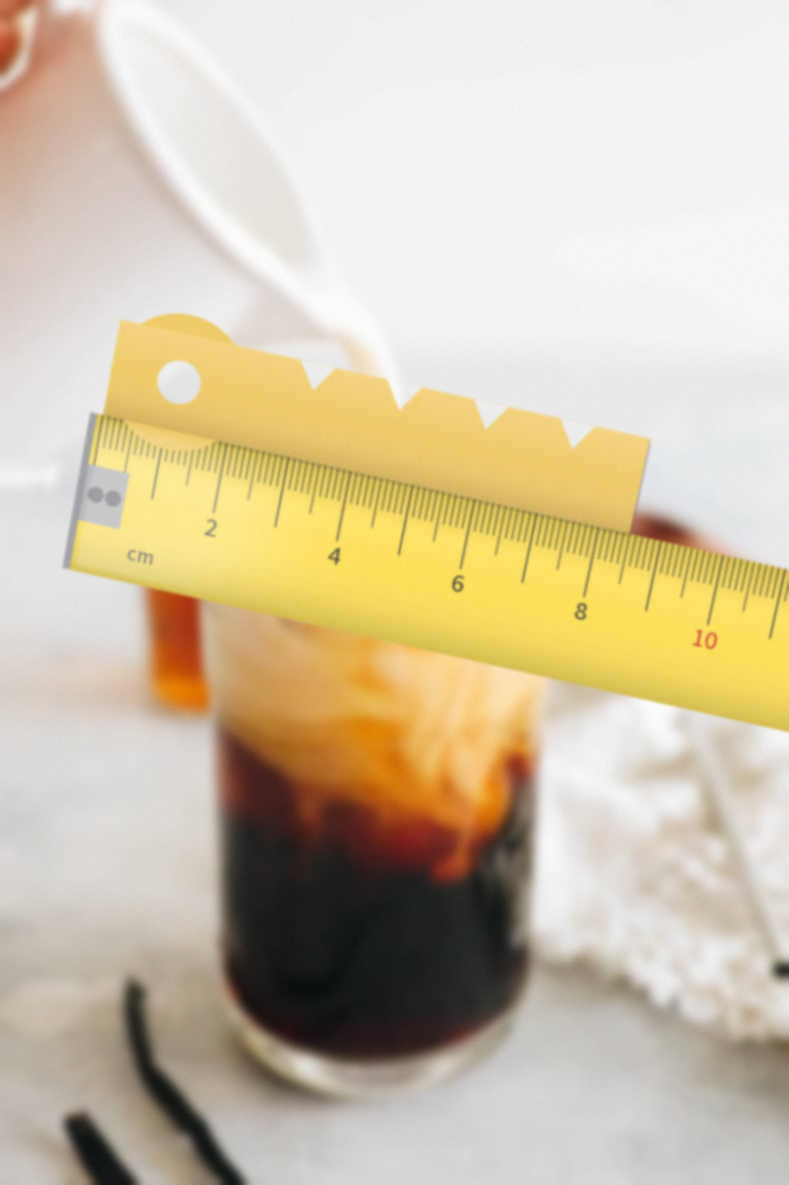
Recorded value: 8.5
